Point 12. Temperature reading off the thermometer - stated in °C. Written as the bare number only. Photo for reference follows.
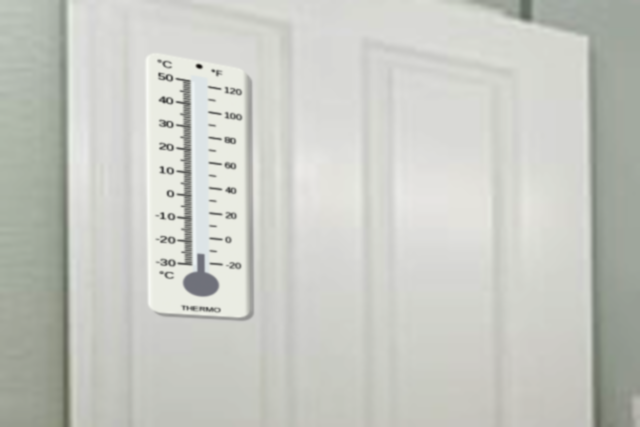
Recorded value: -25
